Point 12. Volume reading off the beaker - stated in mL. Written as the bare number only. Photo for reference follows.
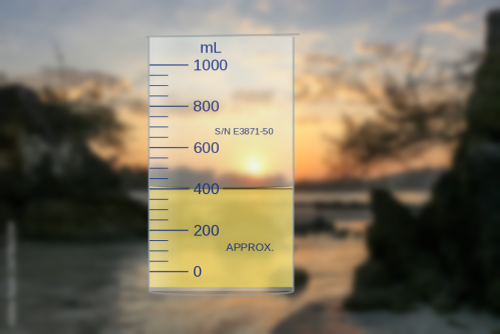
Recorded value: 400
